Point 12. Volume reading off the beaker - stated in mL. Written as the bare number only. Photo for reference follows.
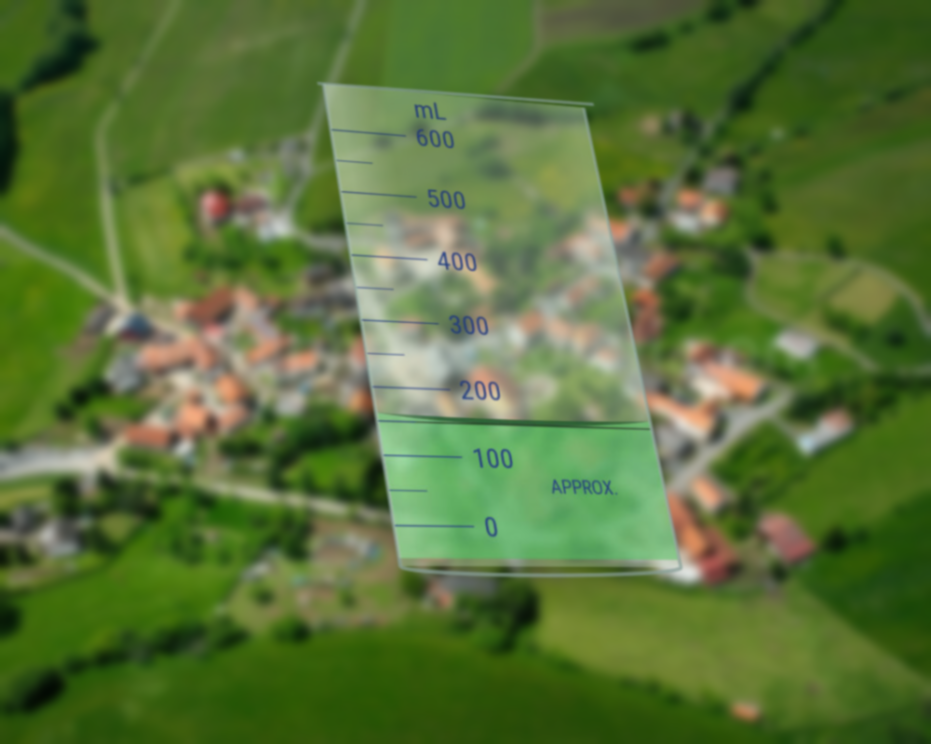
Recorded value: 150
